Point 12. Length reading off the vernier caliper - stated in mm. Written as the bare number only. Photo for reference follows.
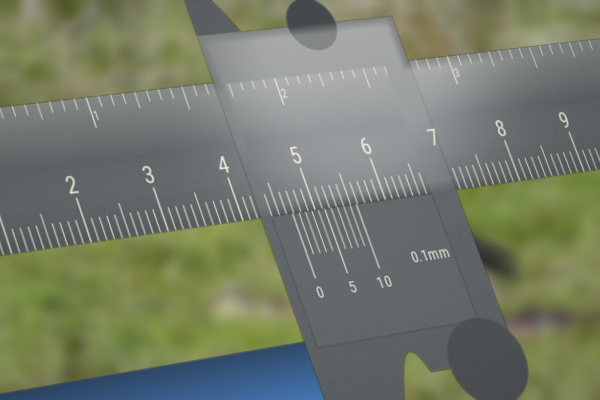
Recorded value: 46.8
